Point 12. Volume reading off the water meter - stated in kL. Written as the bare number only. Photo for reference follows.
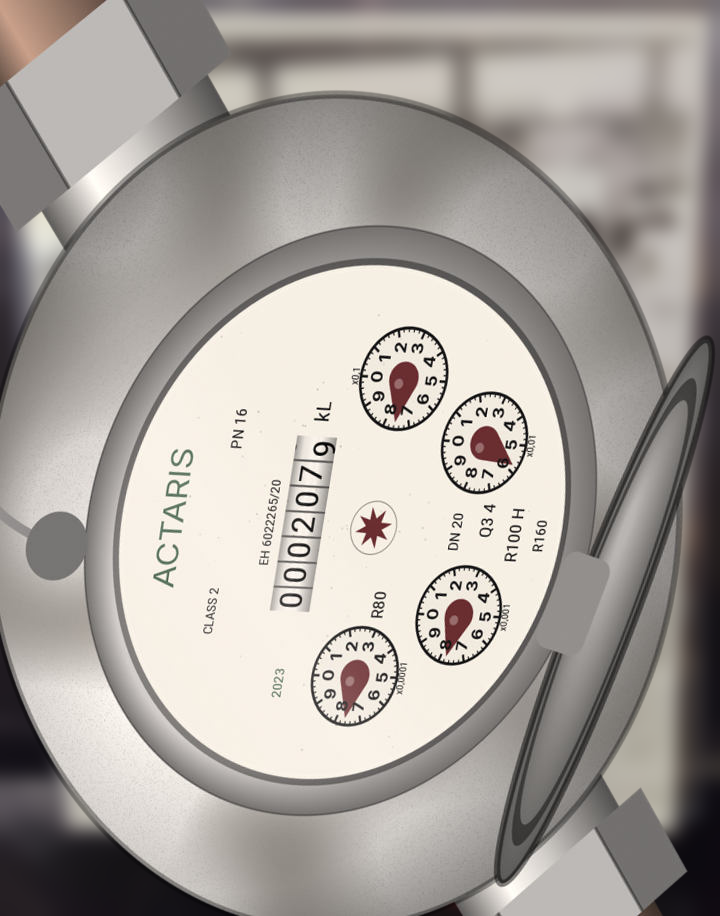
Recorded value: 2078.7577
